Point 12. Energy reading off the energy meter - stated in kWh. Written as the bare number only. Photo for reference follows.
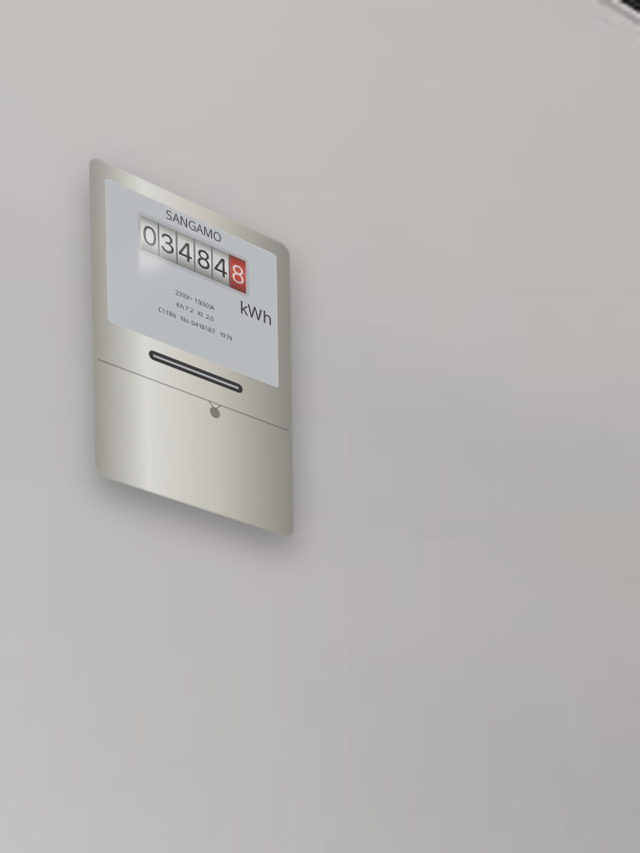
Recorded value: 3484.8
